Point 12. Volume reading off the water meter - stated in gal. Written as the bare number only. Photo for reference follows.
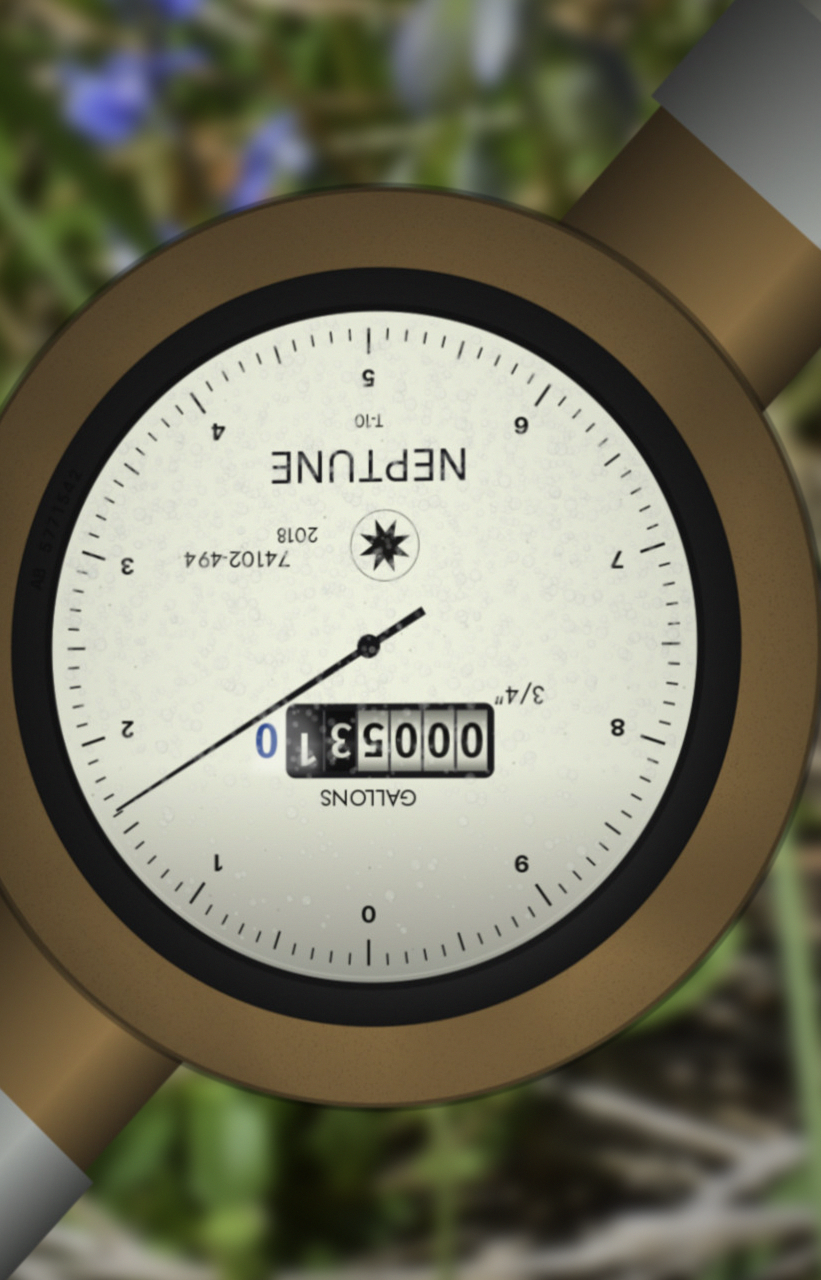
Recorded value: 5311.6
